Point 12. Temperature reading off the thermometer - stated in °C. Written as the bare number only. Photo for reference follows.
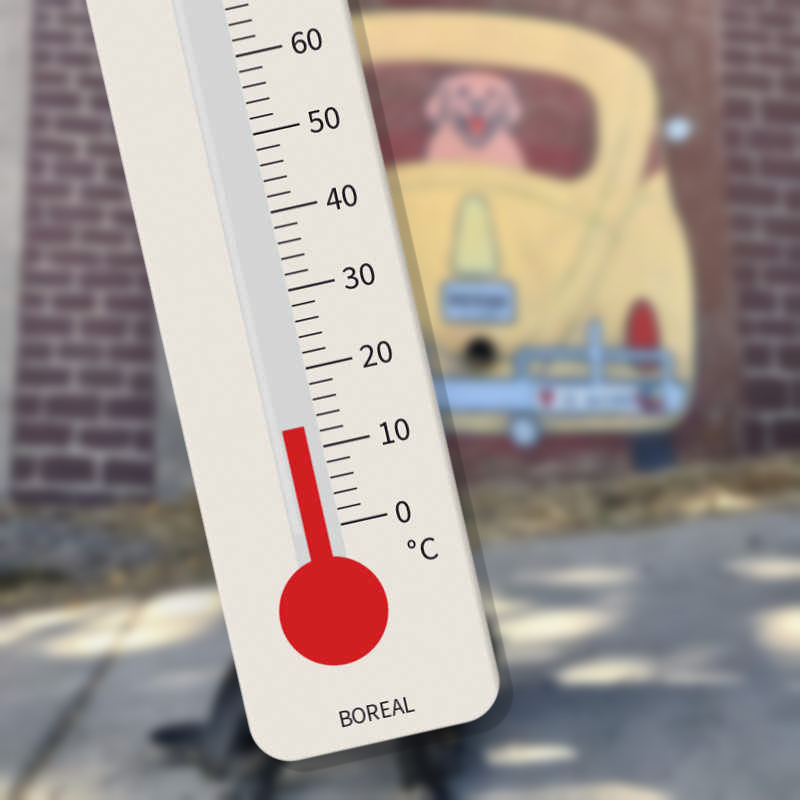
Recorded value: 13
